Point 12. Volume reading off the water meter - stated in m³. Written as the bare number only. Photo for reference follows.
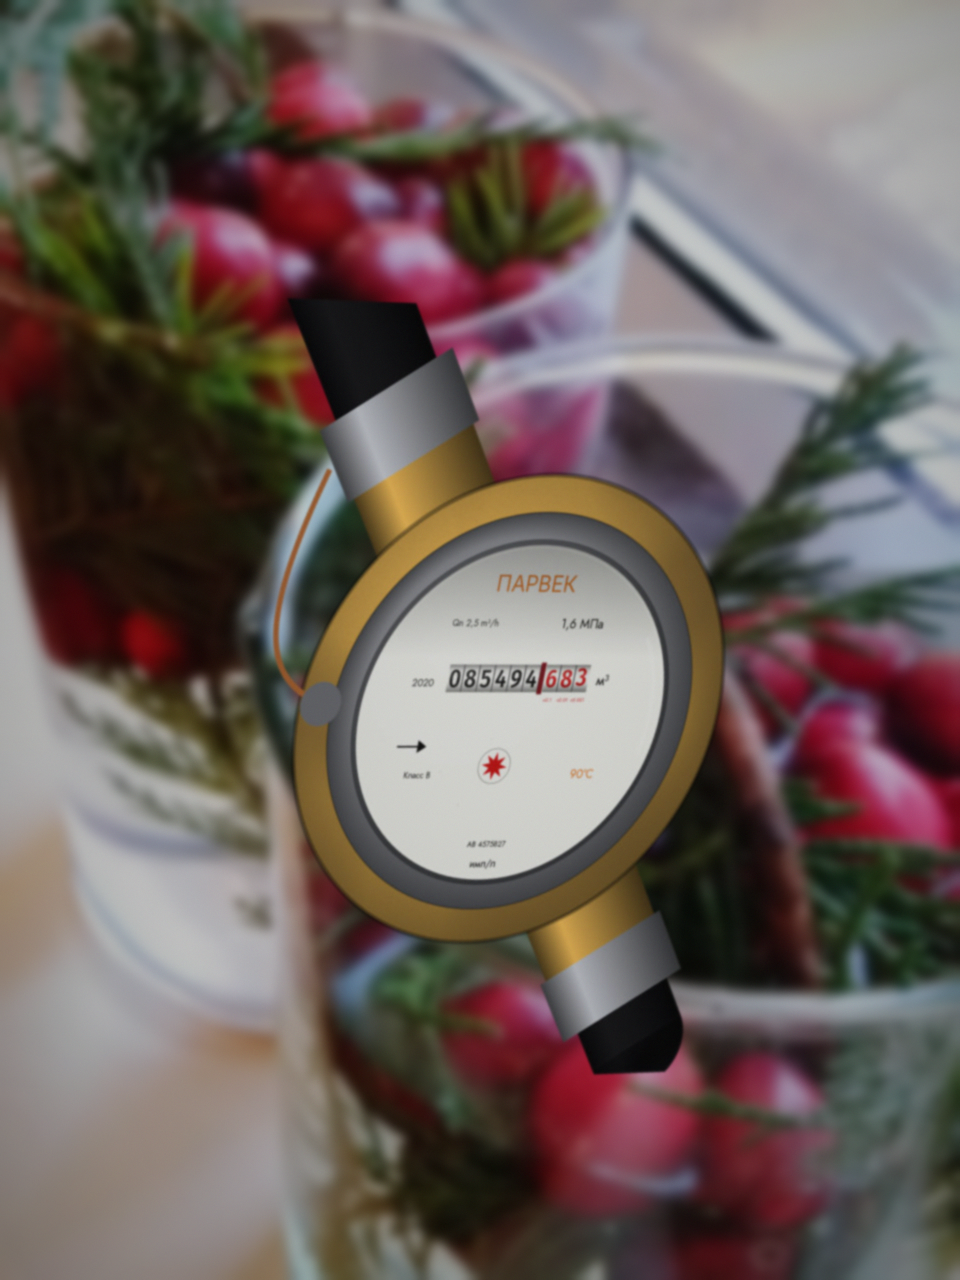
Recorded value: 85494.683
